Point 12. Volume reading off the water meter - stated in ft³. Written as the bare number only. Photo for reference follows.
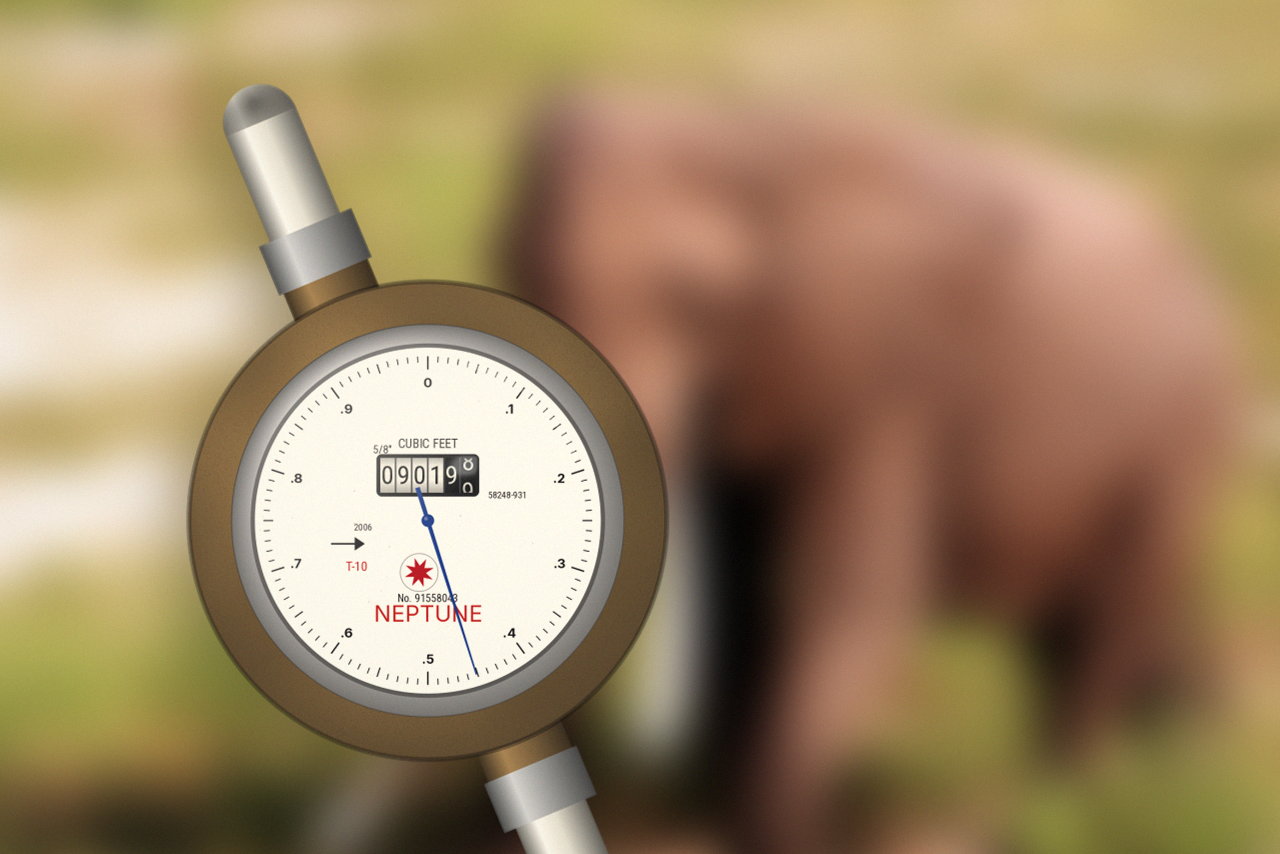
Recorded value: 90198.45
